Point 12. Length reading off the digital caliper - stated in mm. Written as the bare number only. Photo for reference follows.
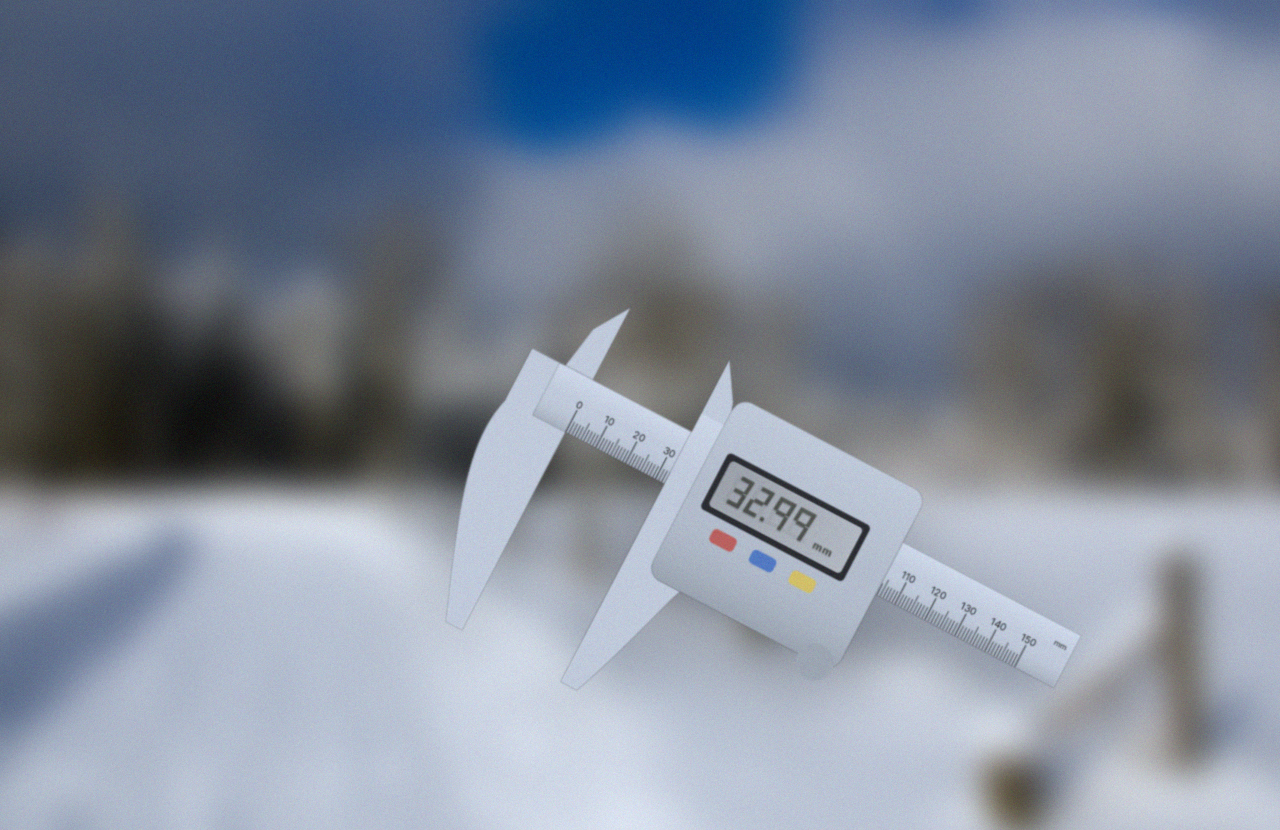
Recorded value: 32.99
